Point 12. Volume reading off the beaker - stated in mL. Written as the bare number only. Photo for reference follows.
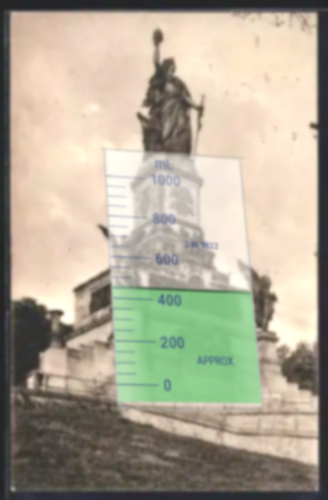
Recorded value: 450
